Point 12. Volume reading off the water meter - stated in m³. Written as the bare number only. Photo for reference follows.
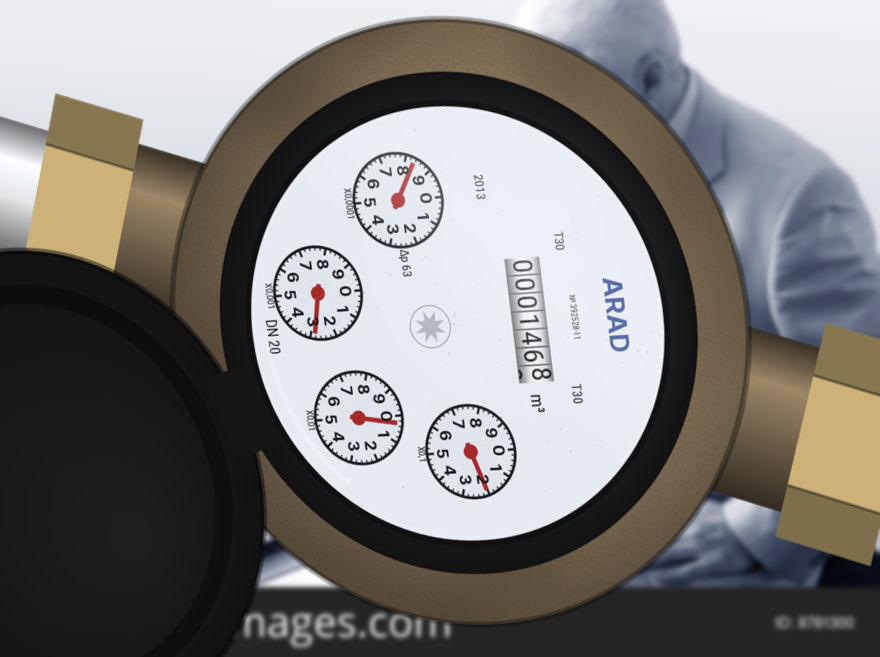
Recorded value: 1468.2028
